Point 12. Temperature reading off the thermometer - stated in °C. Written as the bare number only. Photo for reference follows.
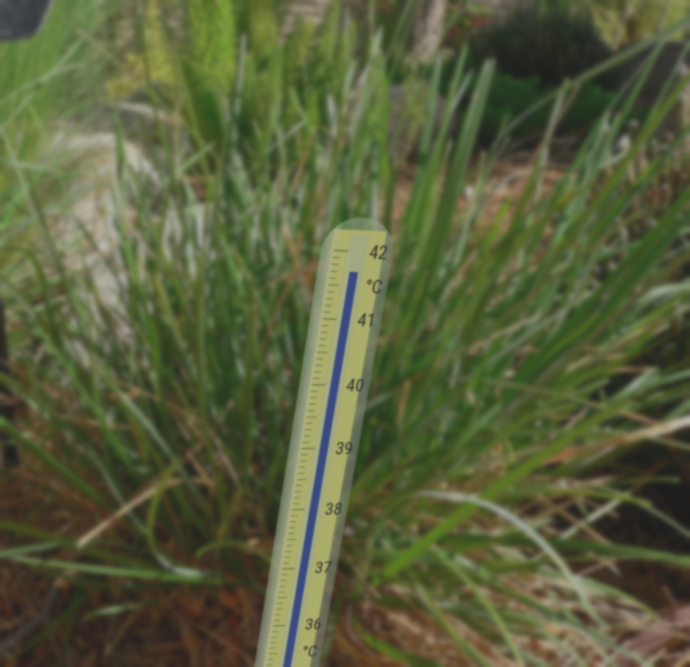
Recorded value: 41.7
